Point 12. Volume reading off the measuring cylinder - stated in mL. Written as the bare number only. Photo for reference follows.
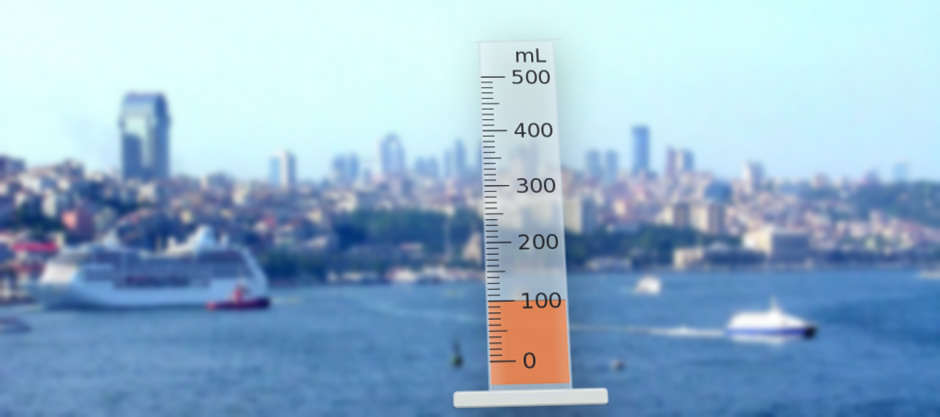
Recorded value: 100
